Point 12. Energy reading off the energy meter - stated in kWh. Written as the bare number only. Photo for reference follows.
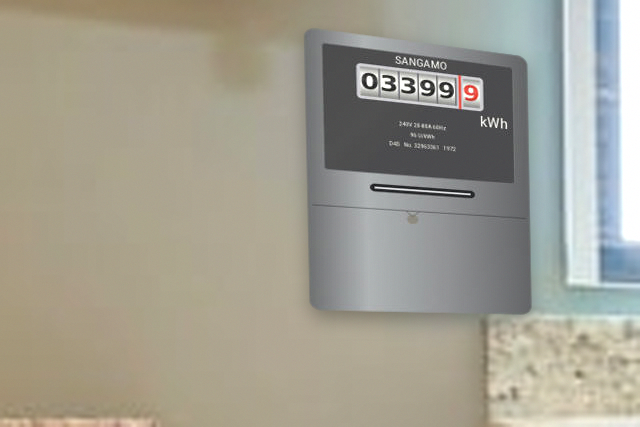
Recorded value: 3399.9
